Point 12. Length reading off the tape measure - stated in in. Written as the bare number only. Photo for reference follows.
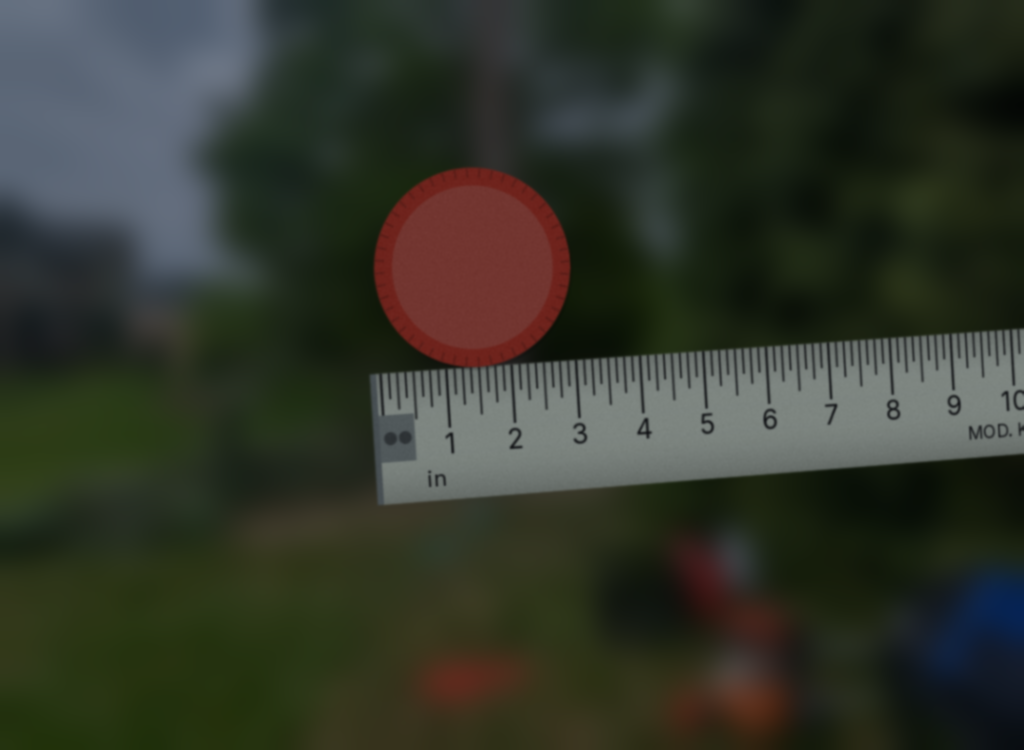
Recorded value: 3
